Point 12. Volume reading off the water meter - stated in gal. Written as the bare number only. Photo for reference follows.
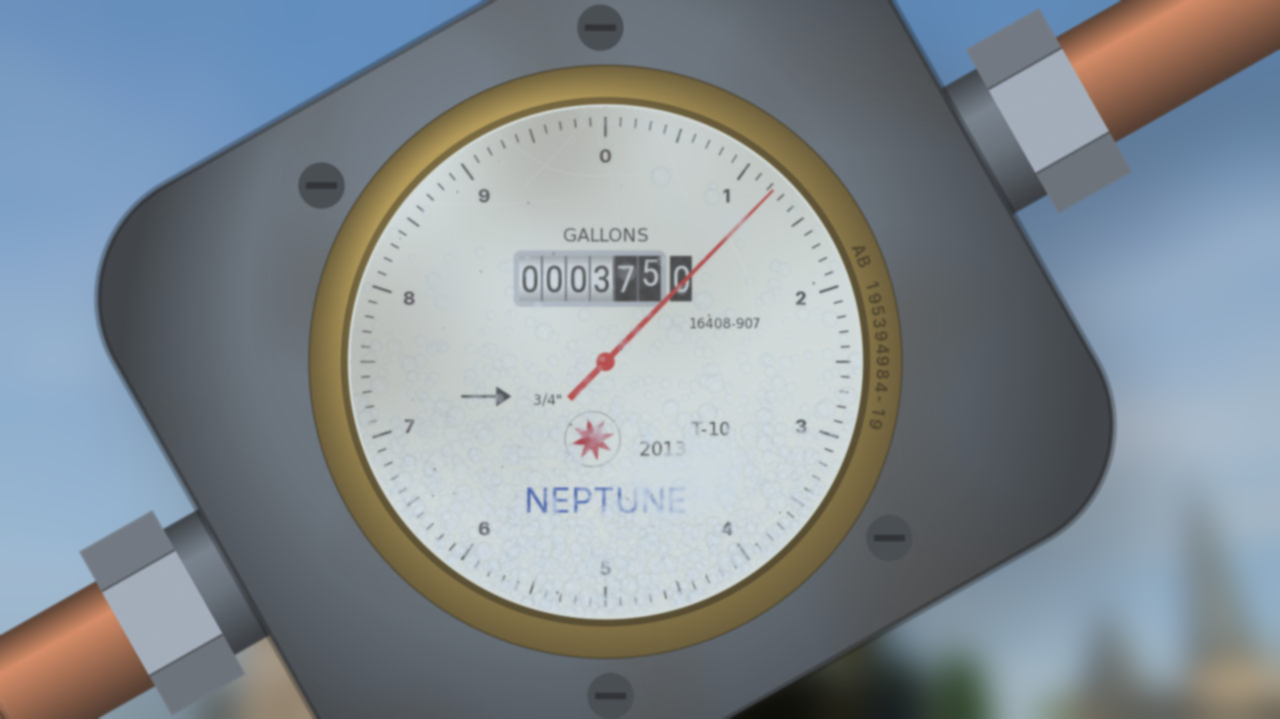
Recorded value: 3751.2
